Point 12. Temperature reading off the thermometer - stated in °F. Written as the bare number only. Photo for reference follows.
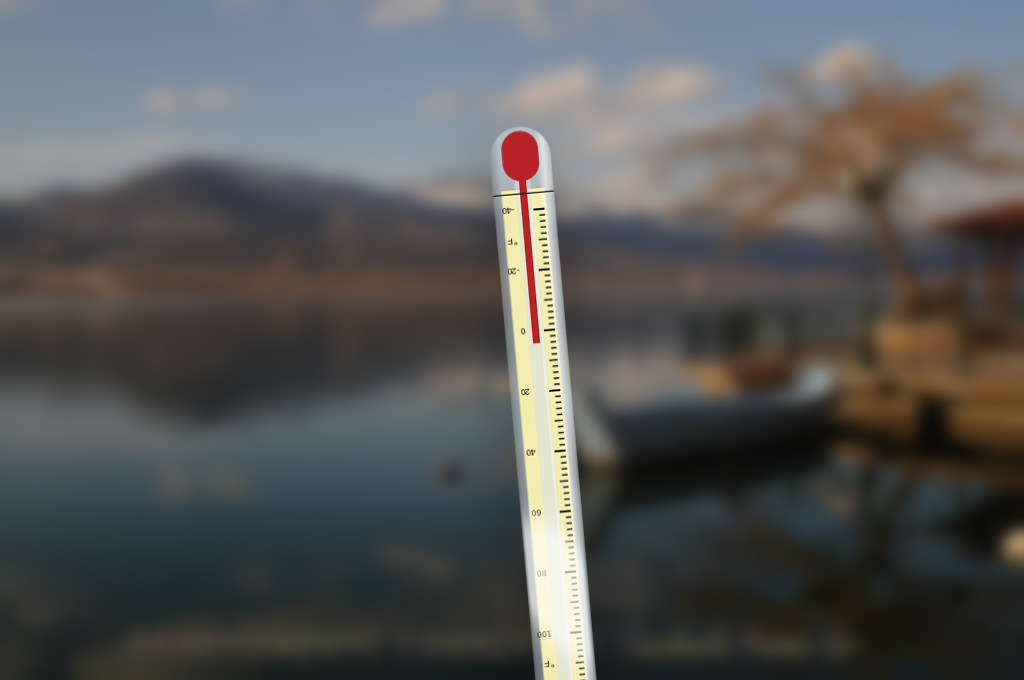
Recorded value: 4
